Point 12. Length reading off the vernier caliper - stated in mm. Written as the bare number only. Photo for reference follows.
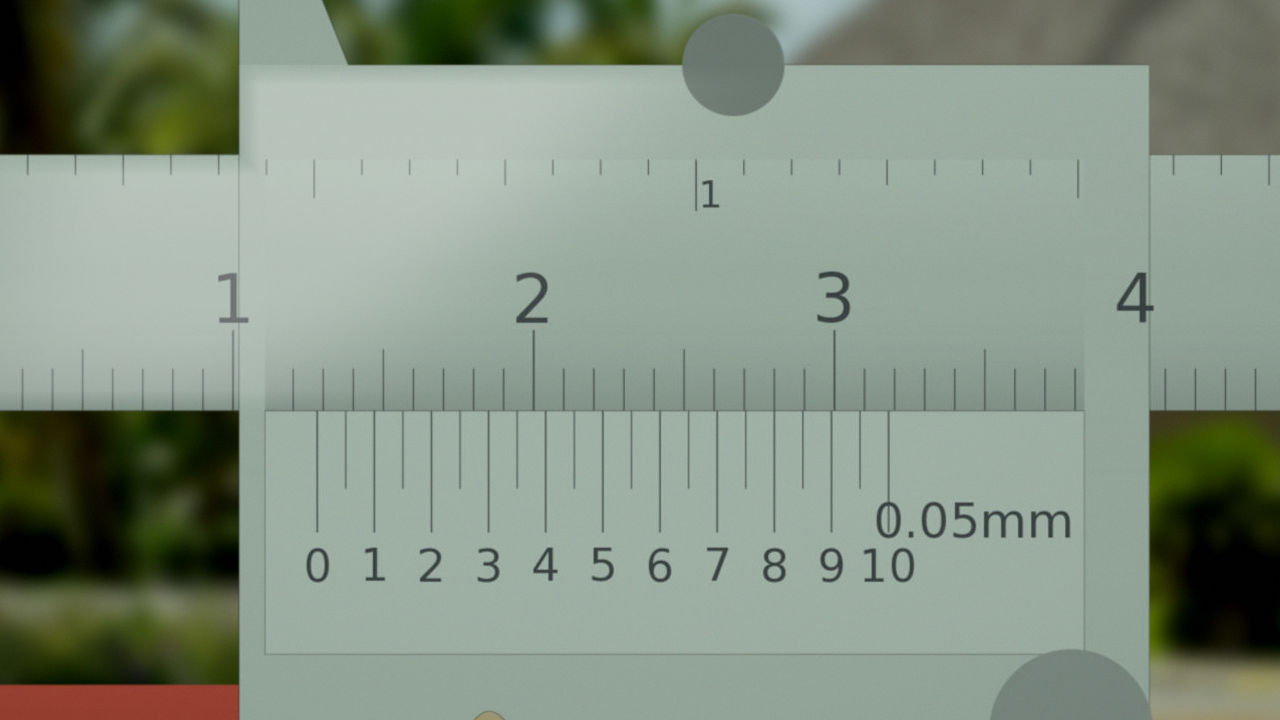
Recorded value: 12.80
